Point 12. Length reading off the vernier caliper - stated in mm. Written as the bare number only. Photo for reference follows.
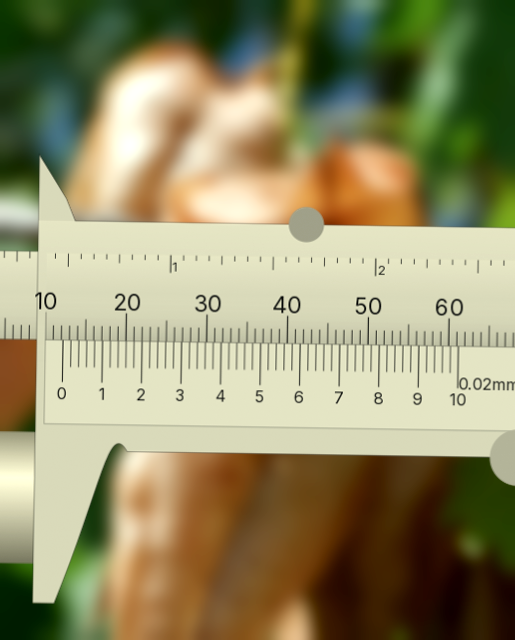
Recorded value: 12.2
